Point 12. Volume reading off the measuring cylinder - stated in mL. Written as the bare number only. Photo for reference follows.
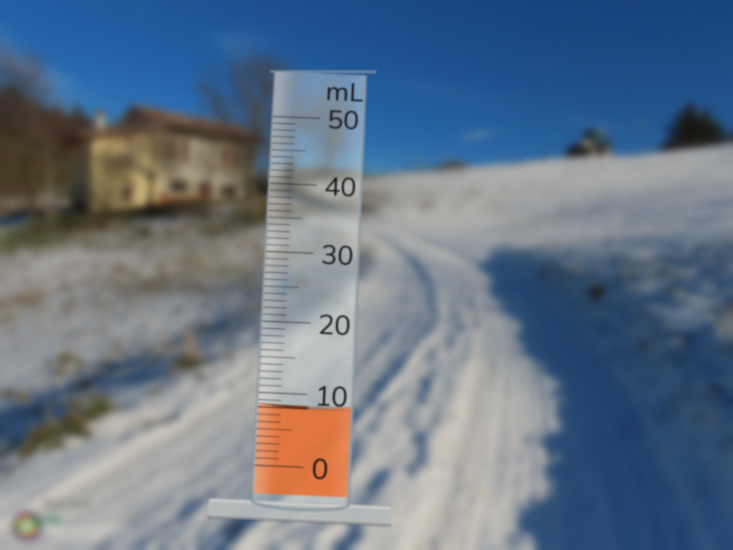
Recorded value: 8
